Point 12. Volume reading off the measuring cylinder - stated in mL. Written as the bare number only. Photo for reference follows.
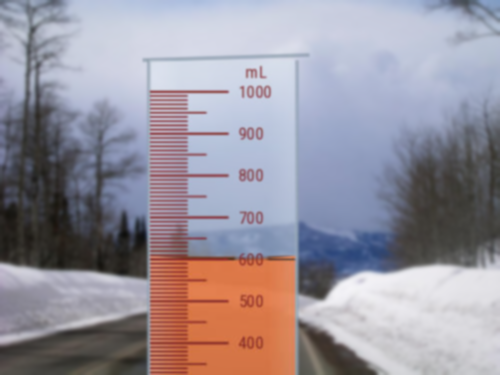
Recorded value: 600
